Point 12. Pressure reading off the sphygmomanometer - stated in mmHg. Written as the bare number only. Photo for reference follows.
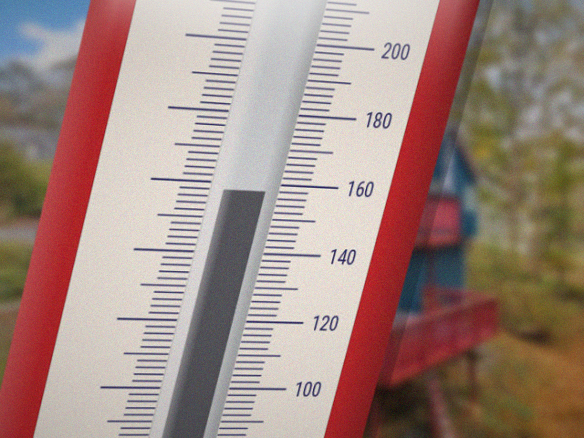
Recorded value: 158
